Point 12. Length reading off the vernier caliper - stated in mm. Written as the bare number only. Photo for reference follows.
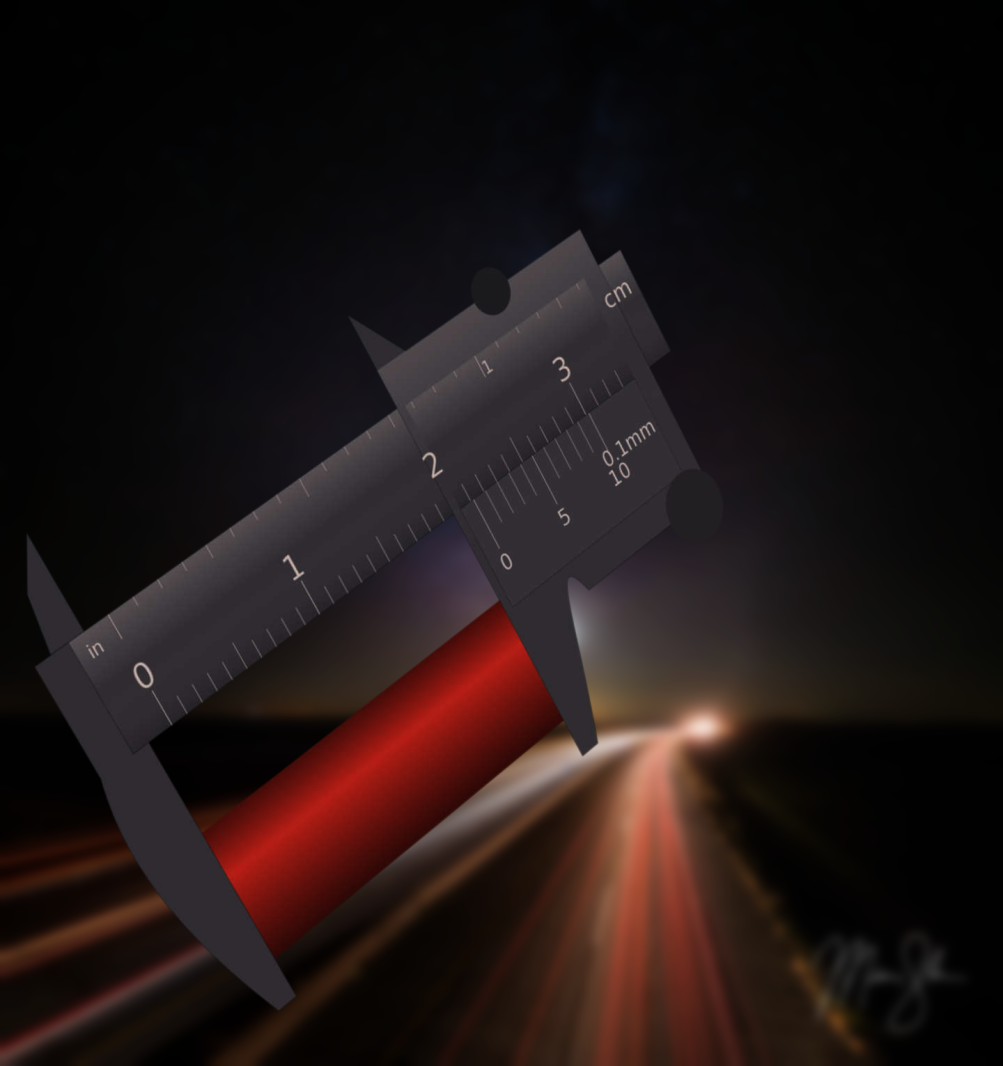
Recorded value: 21.2
